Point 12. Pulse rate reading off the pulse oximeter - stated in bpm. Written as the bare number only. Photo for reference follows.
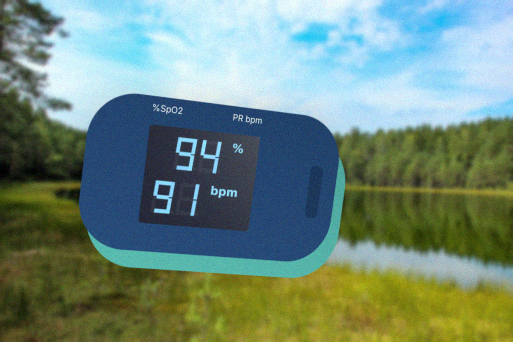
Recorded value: 91
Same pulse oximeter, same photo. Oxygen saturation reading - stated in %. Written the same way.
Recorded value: 94
